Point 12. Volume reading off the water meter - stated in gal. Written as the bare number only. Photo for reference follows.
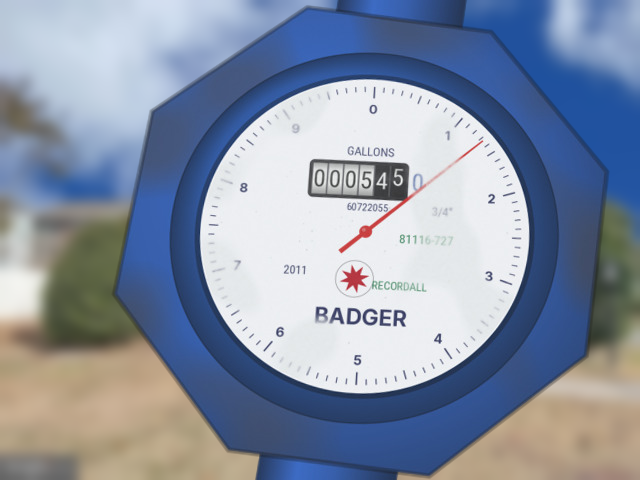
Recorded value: 5451.3
